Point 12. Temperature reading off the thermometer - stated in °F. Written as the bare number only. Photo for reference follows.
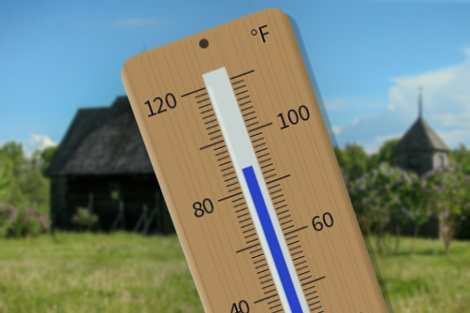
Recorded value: 88
